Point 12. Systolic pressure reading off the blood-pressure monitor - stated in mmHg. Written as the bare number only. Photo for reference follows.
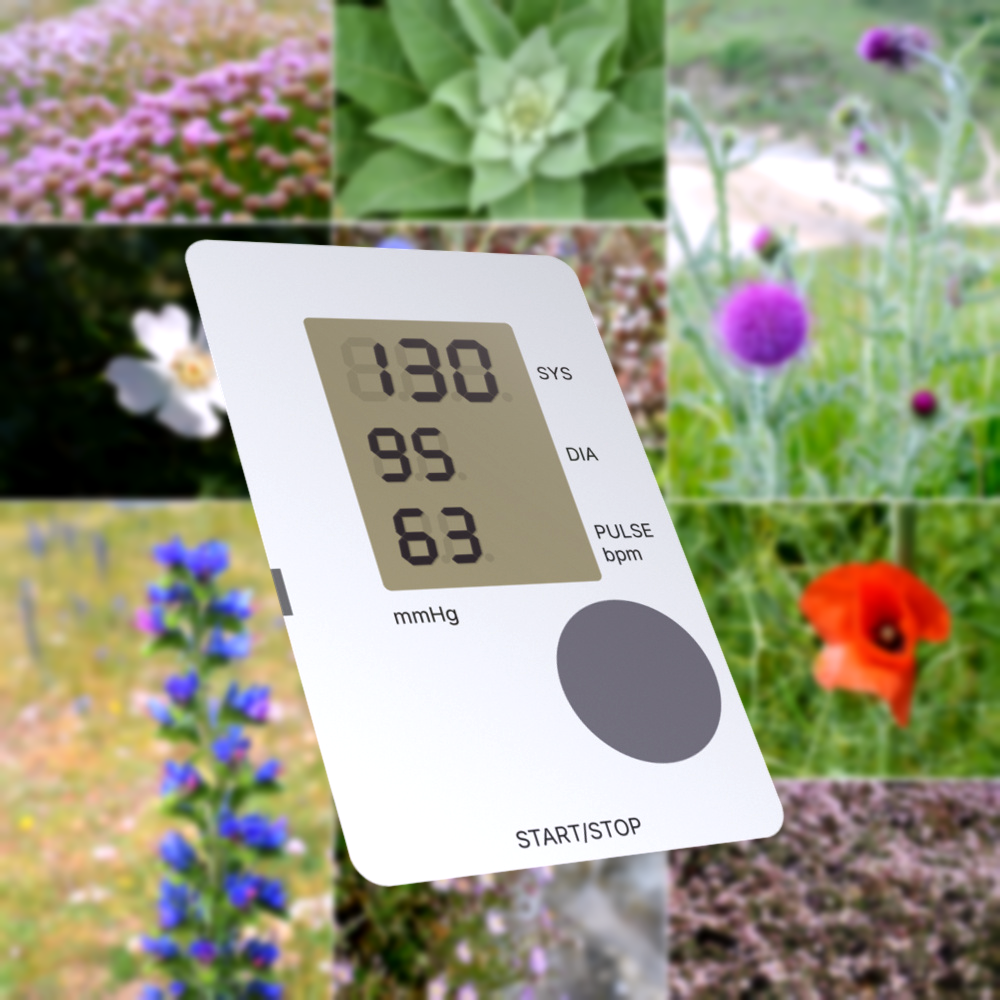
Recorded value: 130
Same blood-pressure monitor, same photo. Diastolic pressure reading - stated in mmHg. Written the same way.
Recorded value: 95
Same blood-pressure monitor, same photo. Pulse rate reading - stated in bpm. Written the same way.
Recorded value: 63
